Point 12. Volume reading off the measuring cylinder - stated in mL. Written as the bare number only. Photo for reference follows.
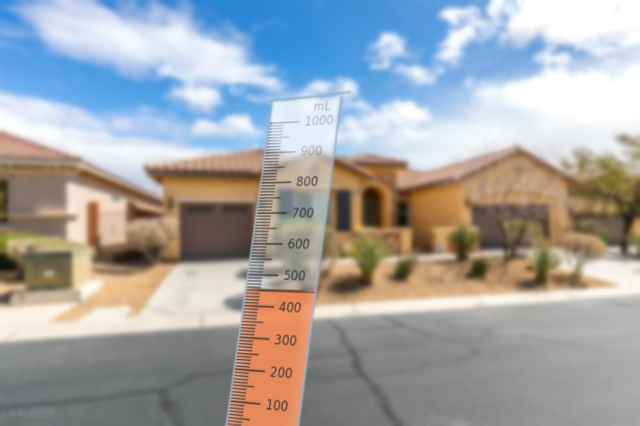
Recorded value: 450
